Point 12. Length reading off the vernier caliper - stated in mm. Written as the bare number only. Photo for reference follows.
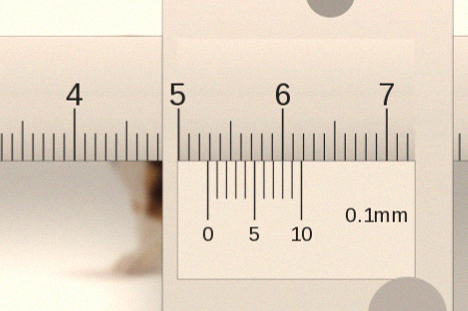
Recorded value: 52.8
